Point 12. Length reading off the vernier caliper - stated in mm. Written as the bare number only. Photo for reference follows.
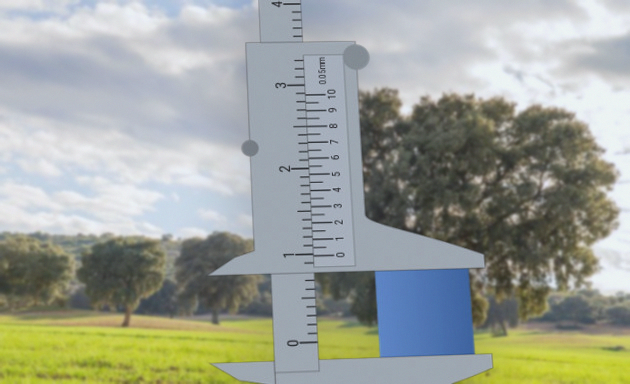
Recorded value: 9.8
